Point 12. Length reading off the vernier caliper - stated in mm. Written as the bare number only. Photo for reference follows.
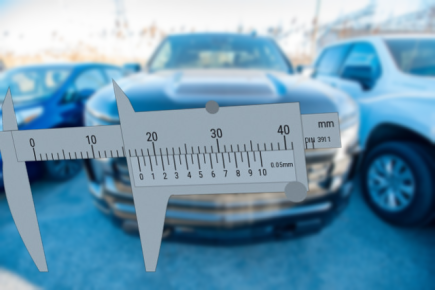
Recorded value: 17.2
